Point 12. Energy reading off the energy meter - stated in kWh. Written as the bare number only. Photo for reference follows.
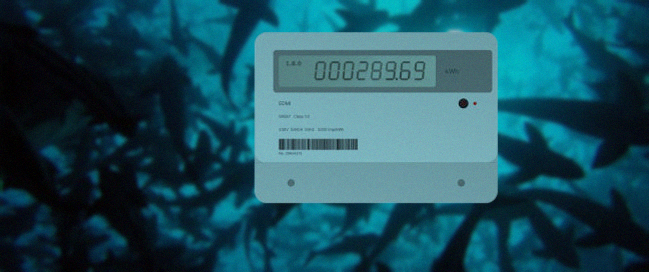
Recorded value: 289.69
